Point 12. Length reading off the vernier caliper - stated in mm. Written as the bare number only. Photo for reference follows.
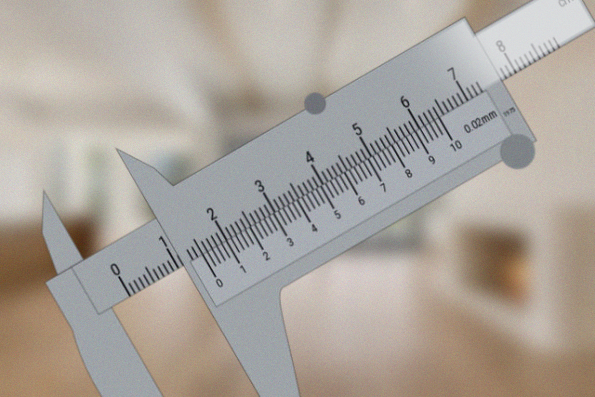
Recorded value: 15.0
